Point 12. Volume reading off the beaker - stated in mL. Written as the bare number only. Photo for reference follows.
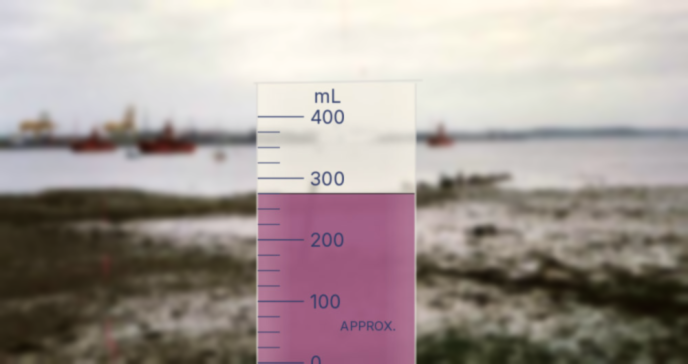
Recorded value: 275
